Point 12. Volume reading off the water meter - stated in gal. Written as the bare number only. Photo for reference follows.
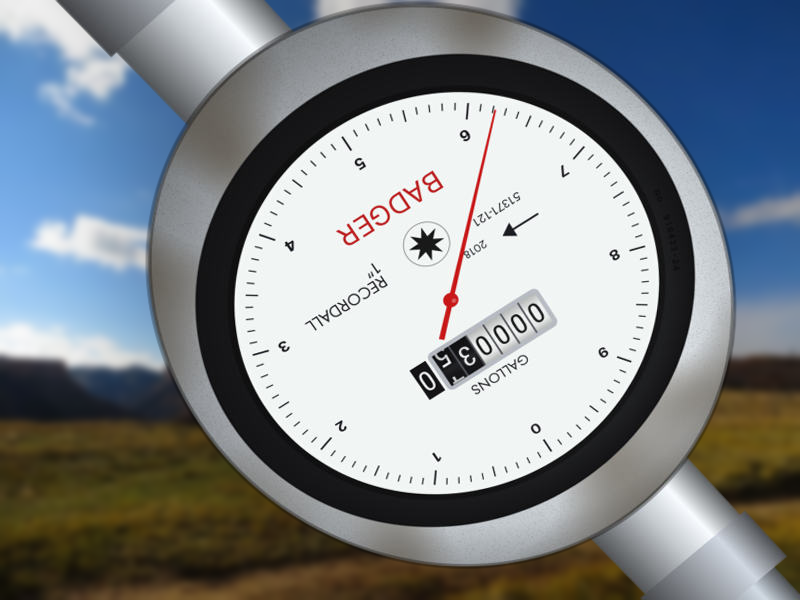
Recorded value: 346.2
